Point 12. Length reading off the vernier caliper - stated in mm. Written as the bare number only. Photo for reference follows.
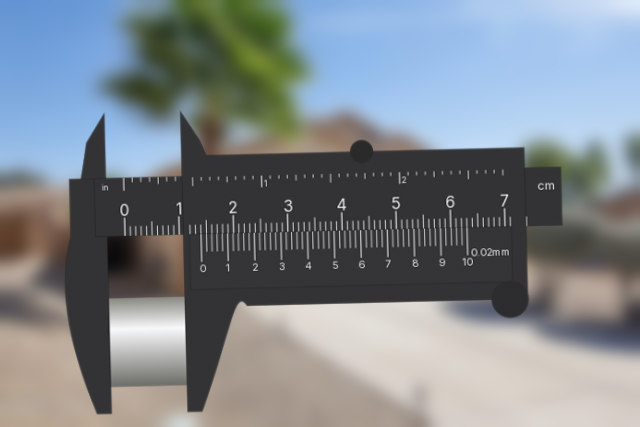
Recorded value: 14.0
